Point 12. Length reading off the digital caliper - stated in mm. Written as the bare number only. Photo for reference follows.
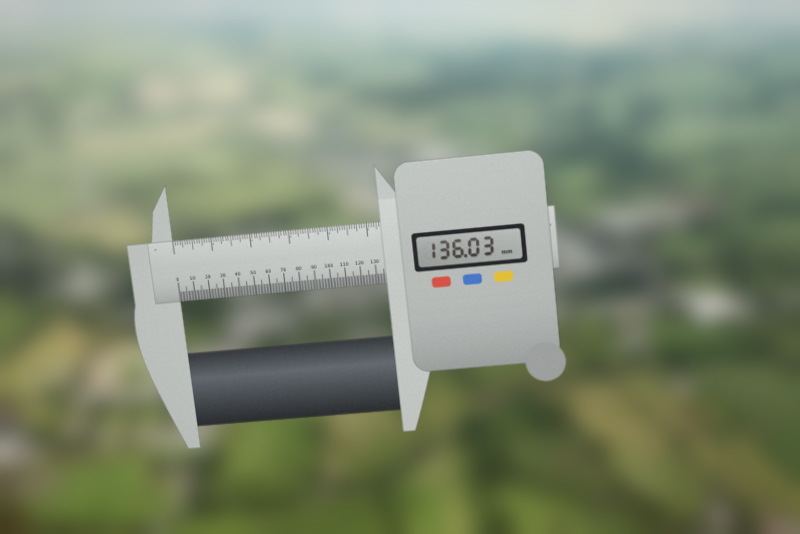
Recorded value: 136.03
